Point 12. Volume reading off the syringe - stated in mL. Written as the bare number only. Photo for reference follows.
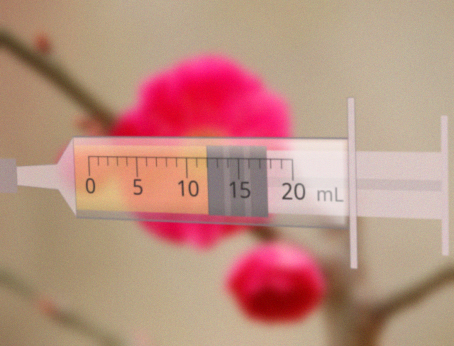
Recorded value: 12
